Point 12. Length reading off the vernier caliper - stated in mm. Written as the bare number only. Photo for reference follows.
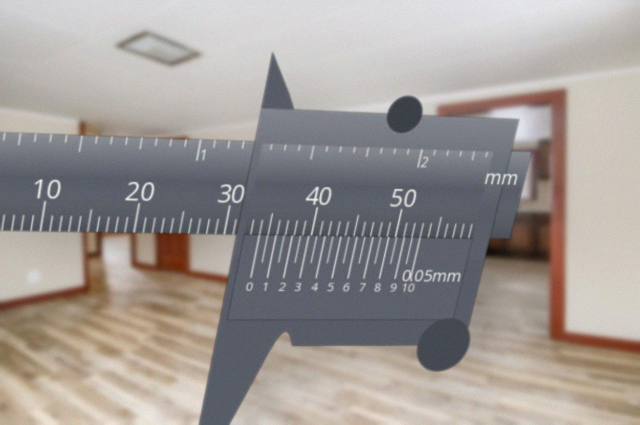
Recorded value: 34.0
